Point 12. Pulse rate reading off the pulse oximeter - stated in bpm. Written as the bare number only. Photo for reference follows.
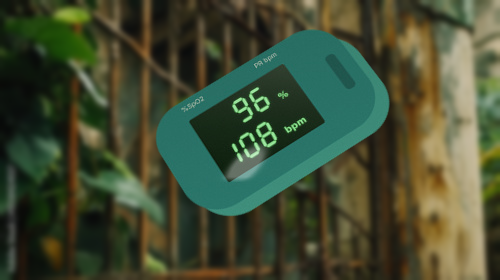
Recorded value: 108
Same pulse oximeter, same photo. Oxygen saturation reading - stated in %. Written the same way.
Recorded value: 96
